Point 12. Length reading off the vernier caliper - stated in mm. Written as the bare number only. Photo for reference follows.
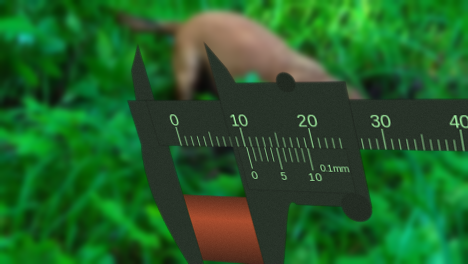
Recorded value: 10.2
